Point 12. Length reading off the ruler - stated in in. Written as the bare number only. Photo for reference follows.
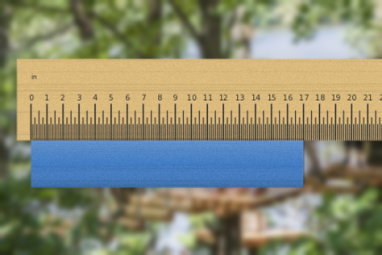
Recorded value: 17
